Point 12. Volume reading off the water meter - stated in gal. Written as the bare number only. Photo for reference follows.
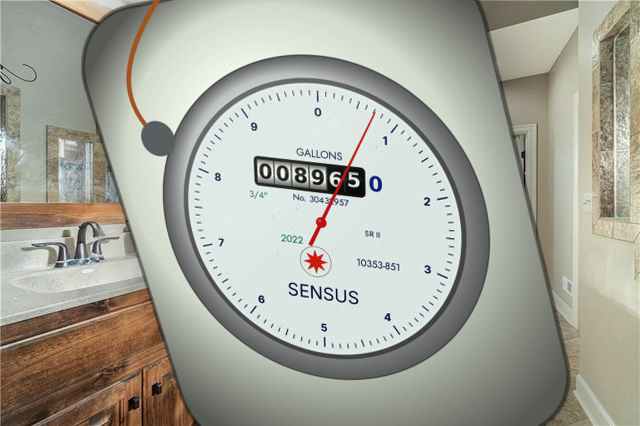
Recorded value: 89650.7
